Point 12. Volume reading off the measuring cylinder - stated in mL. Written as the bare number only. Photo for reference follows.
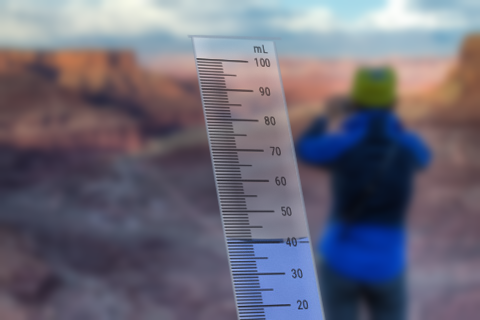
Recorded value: 40
